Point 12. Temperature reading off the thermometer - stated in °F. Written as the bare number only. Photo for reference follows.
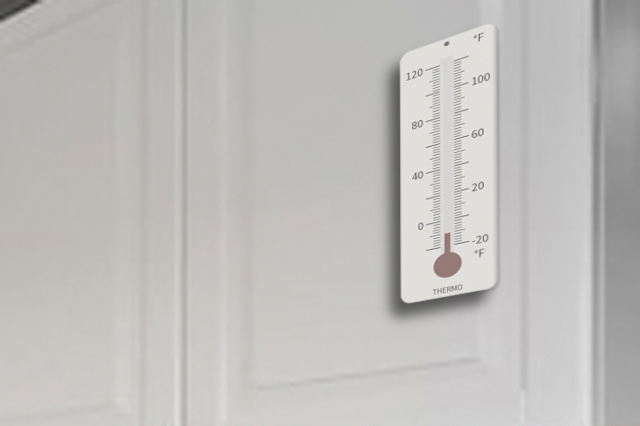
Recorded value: -10
